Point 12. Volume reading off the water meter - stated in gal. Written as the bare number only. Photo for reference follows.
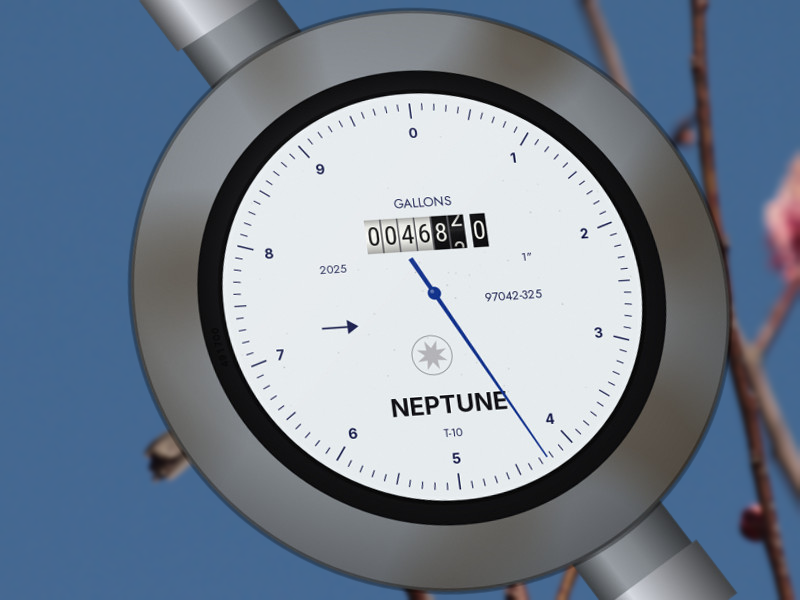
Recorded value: 46824.2
